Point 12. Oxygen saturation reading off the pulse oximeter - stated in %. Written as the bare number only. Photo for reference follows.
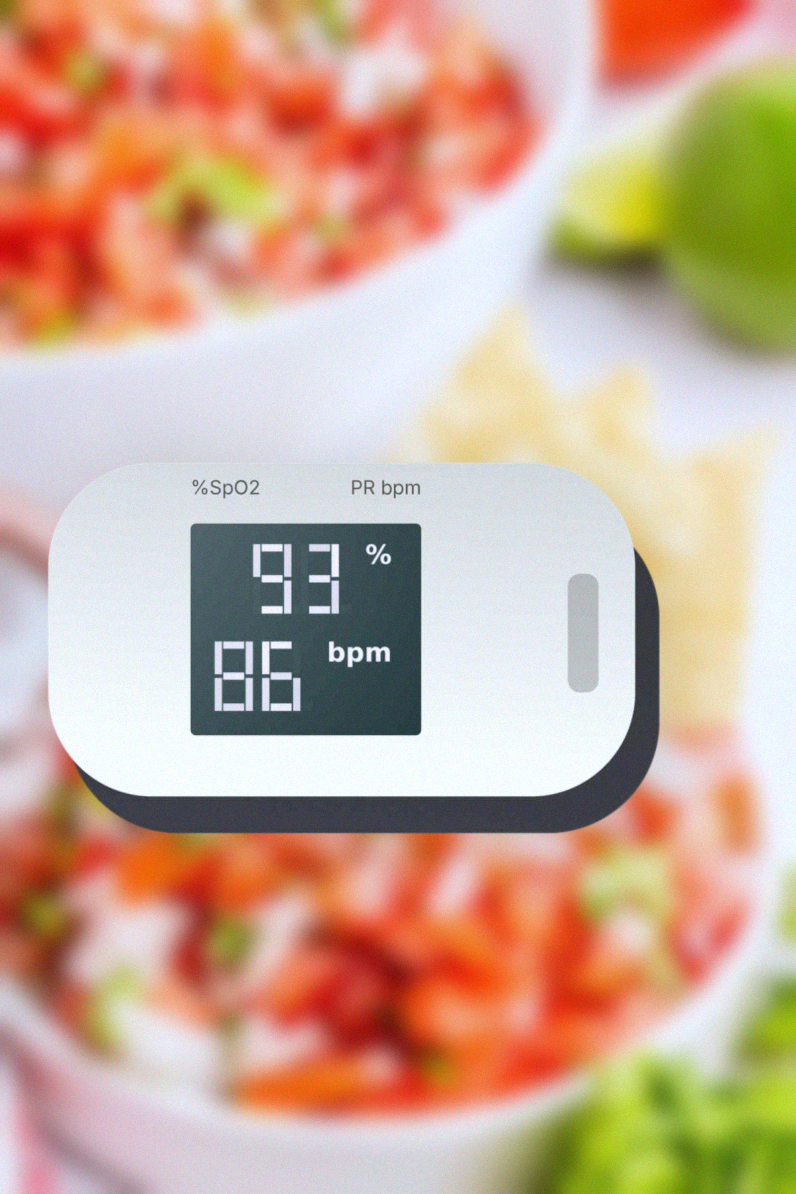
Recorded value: 93
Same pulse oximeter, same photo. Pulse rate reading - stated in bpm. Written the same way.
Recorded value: 86
